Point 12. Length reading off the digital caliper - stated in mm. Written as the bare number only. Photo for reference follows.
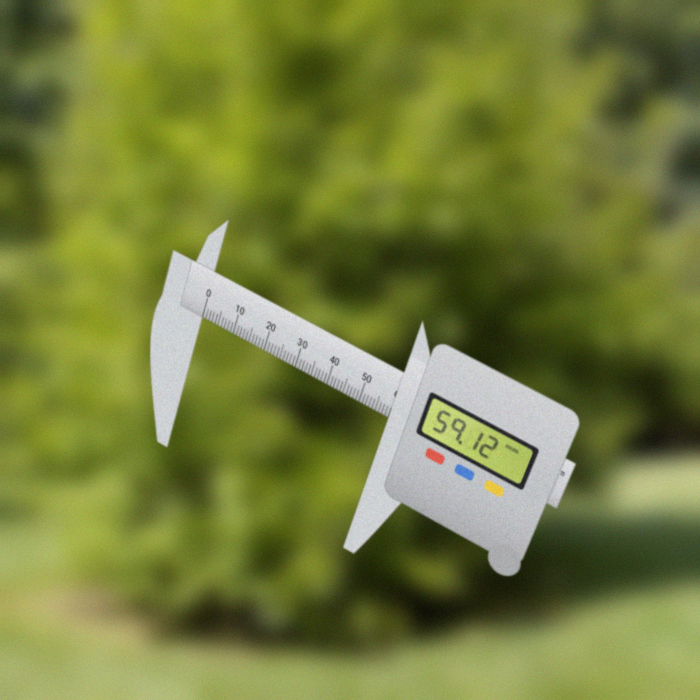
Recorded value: 59.12
